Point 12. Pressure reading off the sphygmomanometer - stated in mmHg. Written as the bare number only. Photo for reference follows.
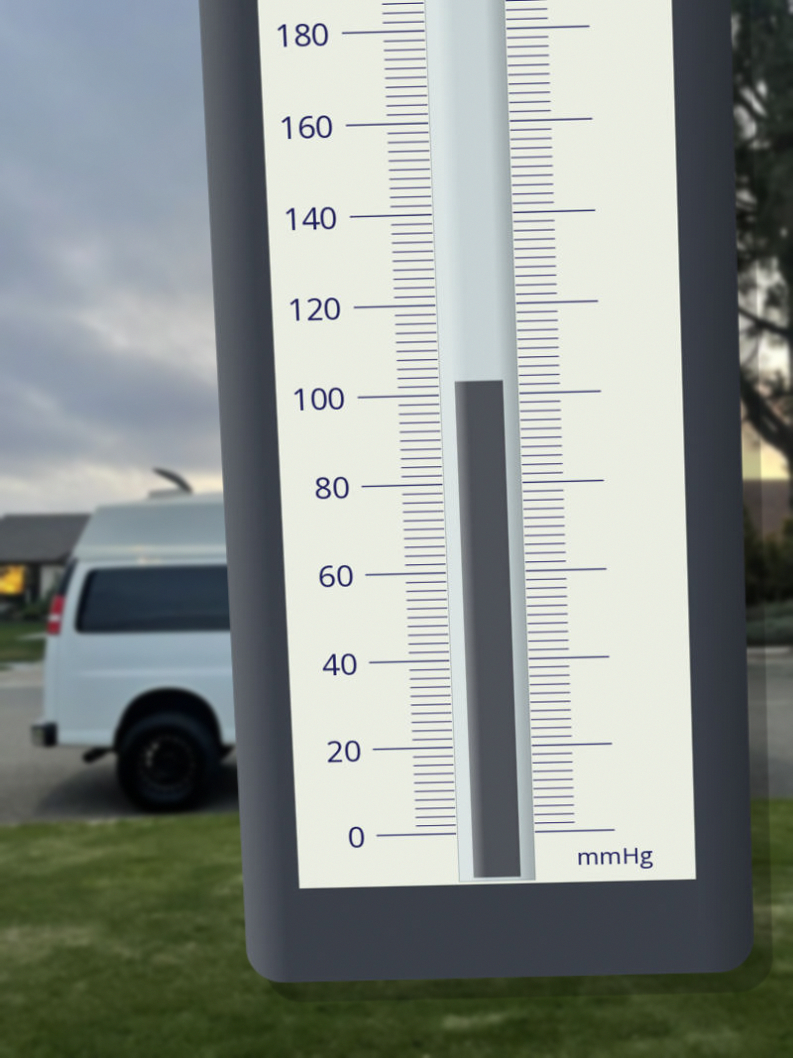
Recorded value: 103
